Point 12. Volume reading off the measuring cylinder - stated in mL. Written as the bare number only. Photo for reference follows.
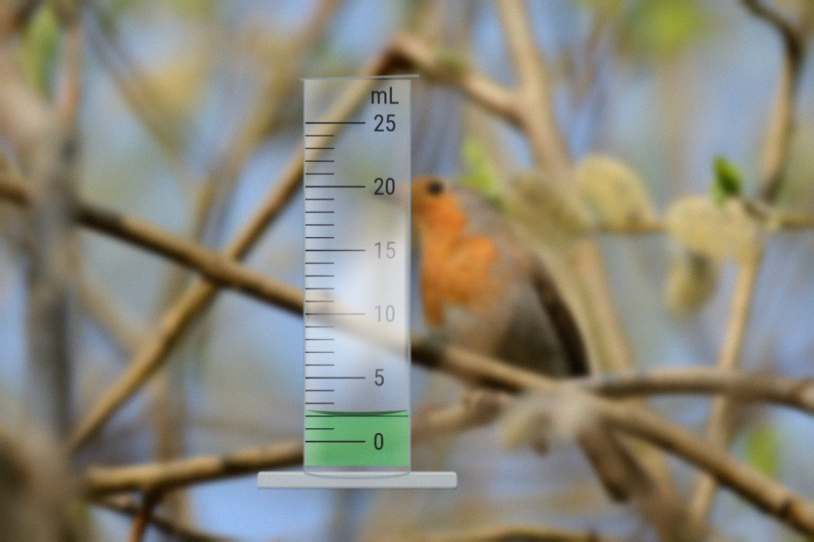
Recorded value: 2
